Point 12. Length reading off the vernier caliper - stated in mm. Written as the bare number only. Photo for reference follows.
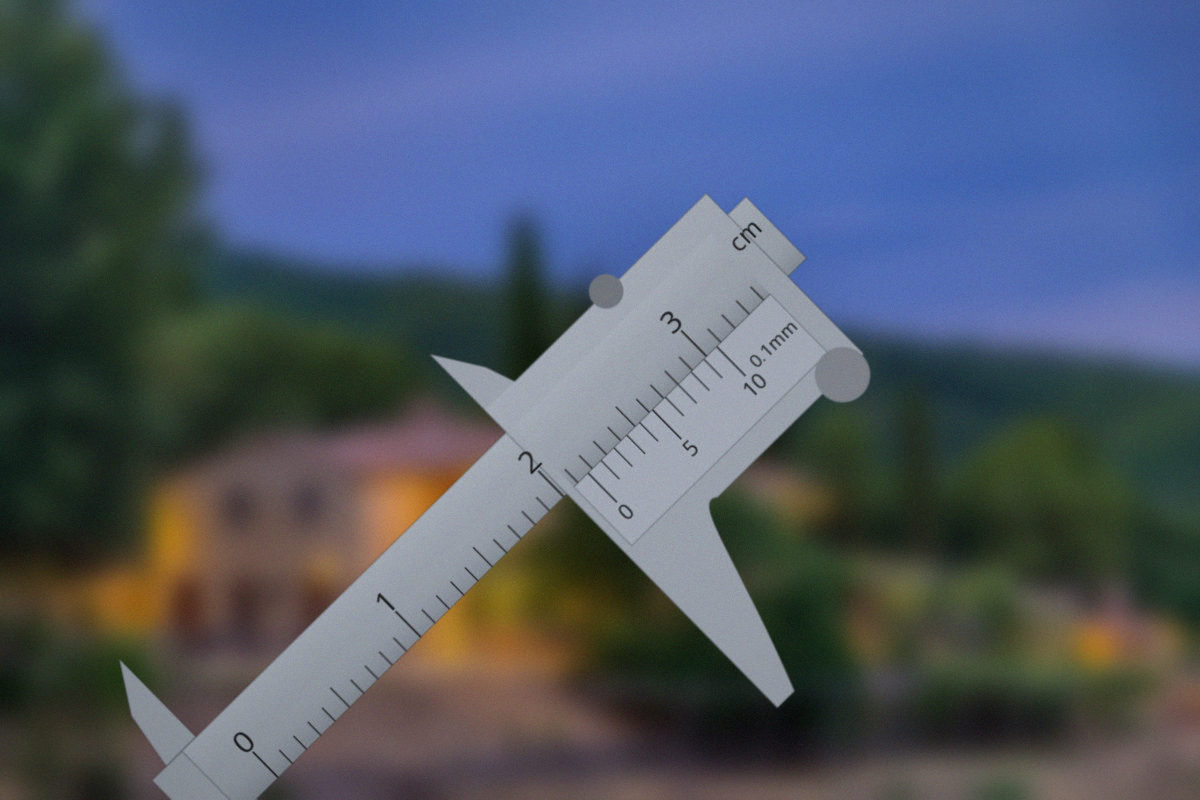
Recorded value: 21.7
